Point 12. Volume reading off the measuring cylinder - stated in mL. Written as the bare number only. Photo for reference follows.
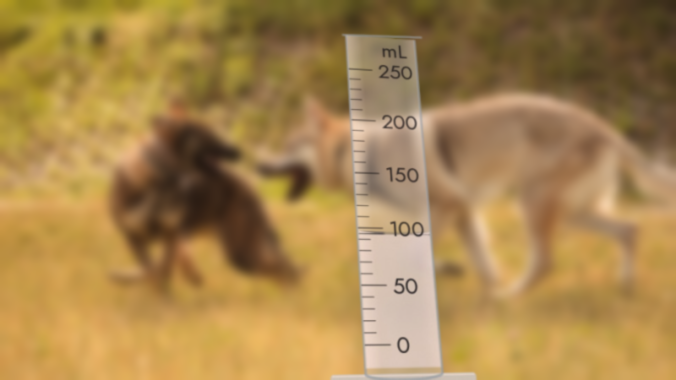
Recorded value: 95
